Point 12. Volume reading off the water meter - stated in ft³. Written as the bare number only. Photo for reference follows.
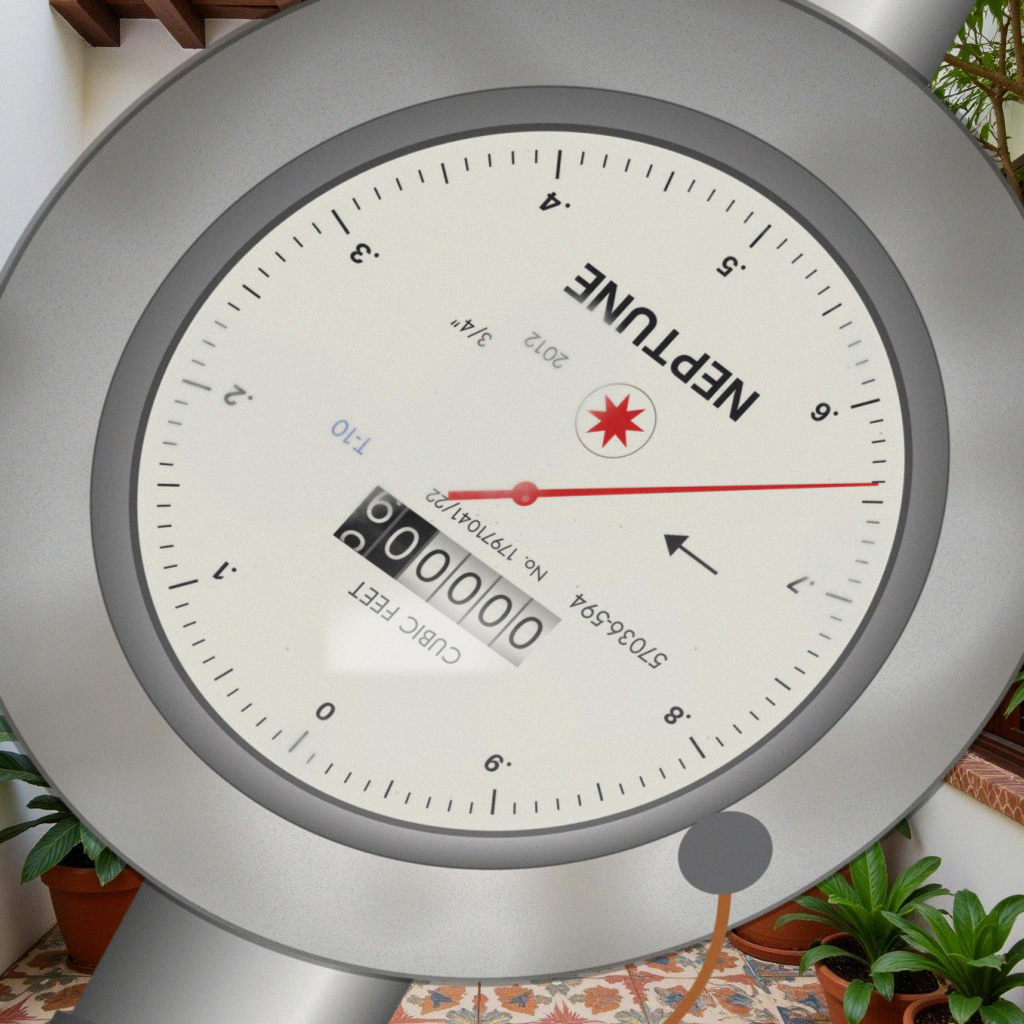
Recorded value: 8.64
